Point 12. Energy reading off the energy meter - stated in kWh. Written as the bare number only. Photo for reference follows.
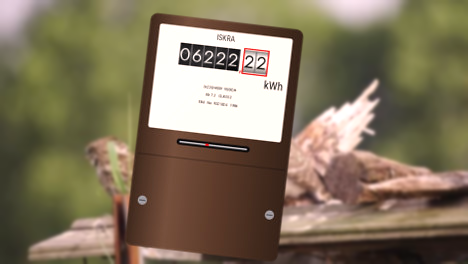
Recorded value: 6222.22
